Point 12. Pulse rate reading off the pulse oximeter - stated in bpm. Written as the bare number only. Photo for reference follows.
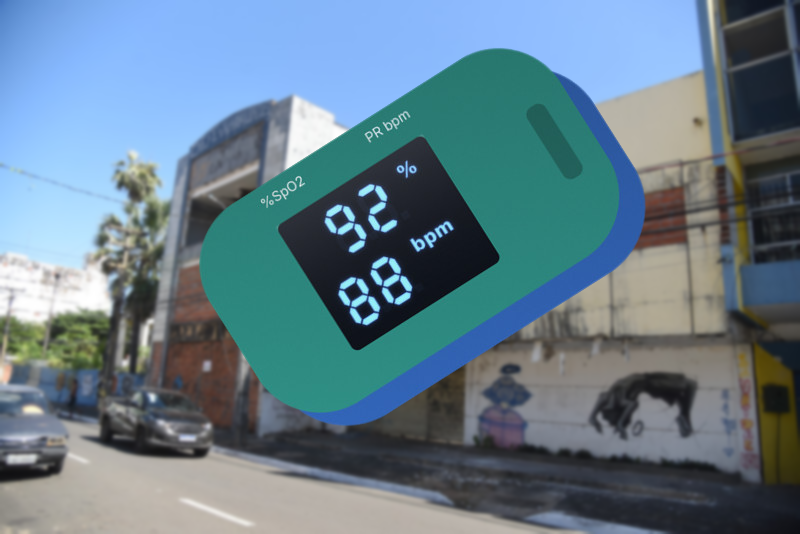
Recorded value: 88
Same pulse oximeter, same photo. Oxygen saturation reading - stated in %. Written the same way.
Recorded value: 92
